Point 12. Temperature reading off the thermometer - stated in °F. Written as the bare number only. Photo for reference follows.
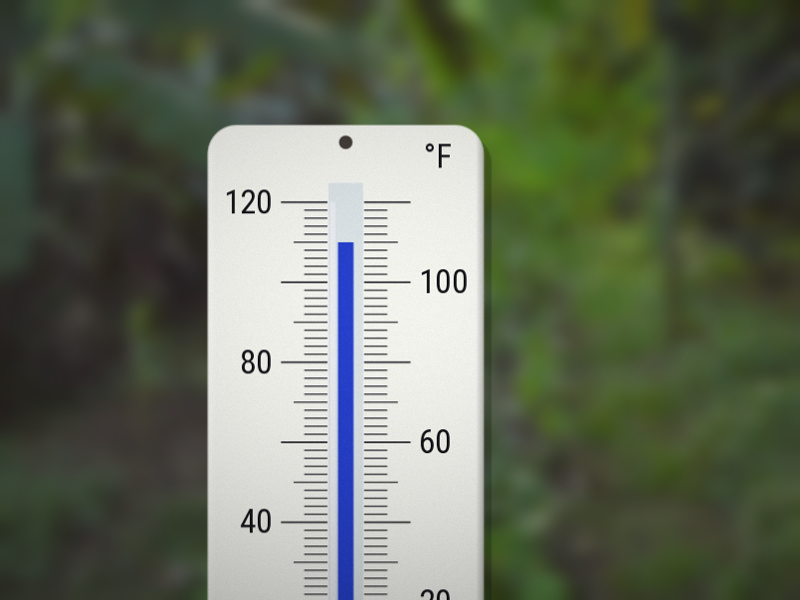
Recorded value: 110
